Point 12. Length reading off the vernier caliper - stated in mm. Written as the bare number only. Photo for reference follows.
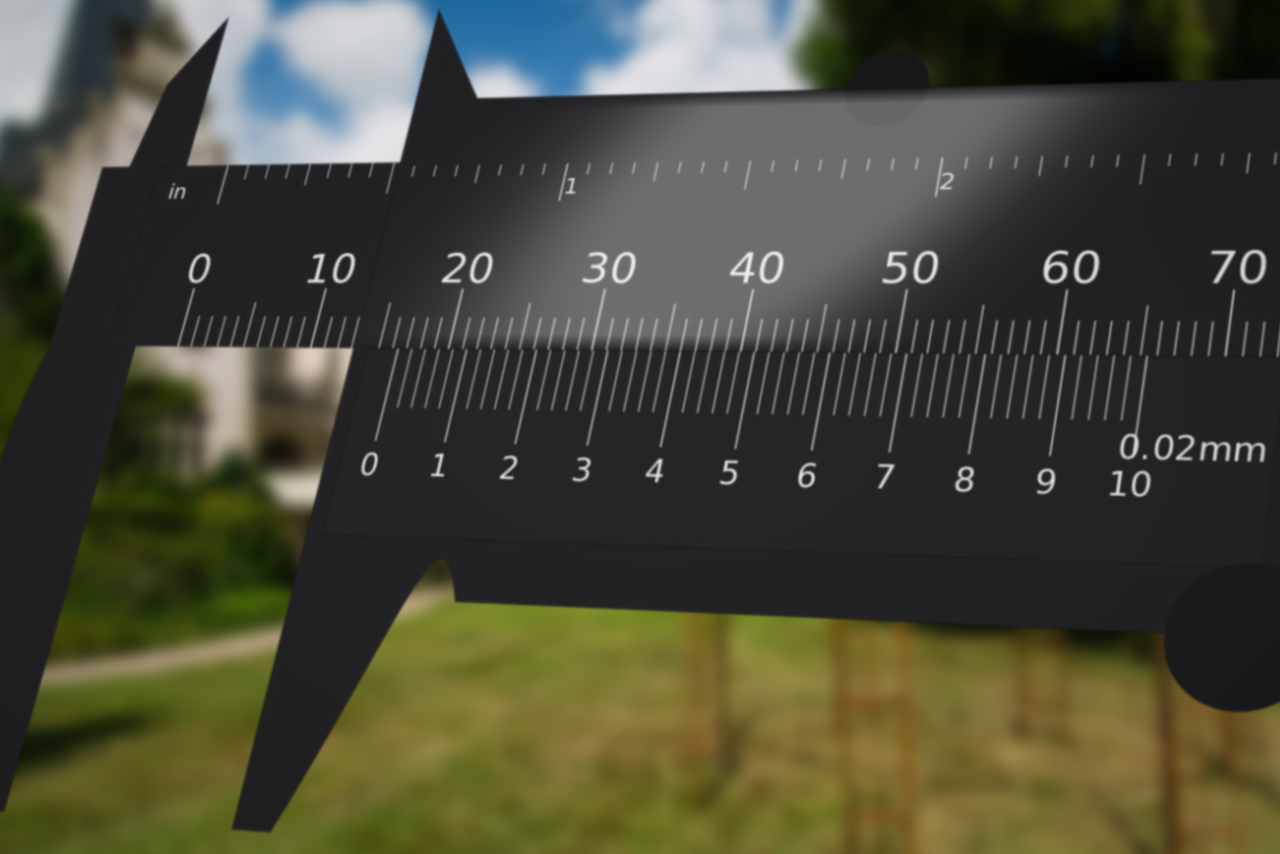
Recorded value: 16.4
